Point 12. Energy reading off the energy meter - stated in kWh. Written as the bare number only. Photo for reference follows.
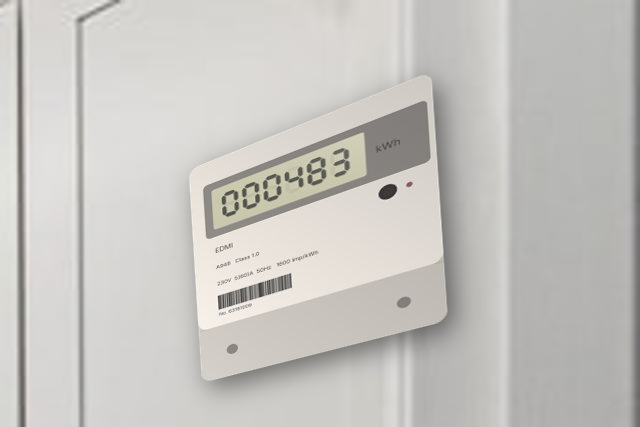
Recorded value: 483
